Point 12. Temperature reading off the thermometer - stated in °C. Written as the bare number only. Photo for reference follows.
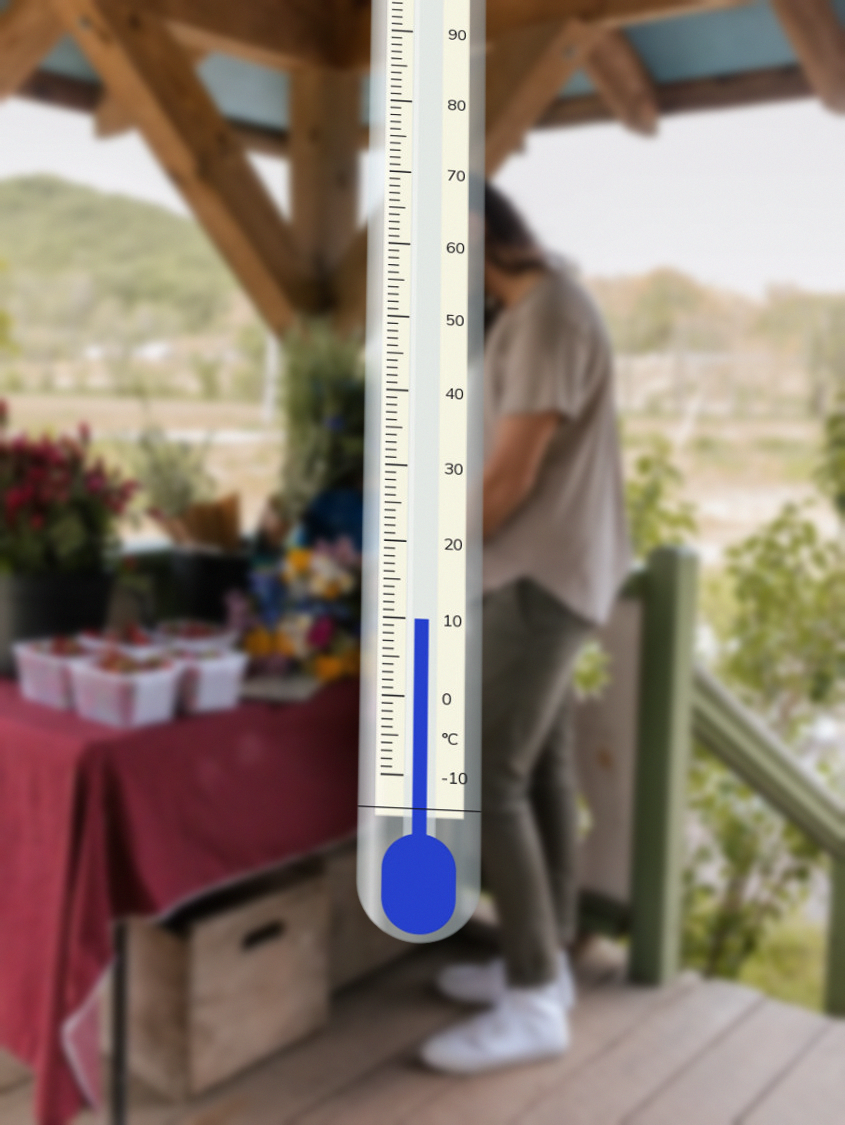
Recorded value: 10
